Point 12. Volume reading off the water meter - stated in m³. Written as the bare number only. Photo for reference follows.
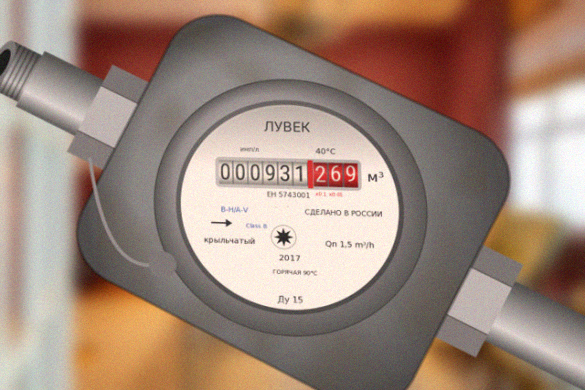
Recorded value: 931.269
